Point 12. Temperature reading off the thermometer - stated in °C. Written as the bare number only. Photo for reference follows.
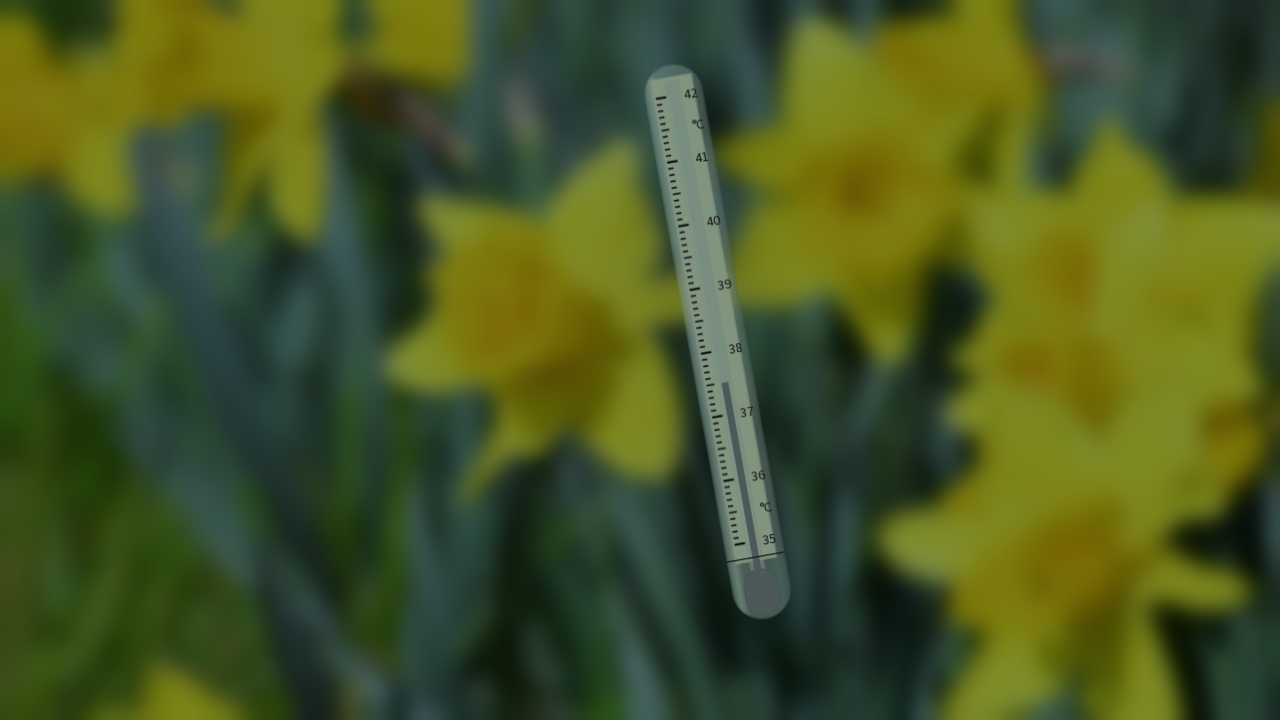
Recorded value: 37.5
